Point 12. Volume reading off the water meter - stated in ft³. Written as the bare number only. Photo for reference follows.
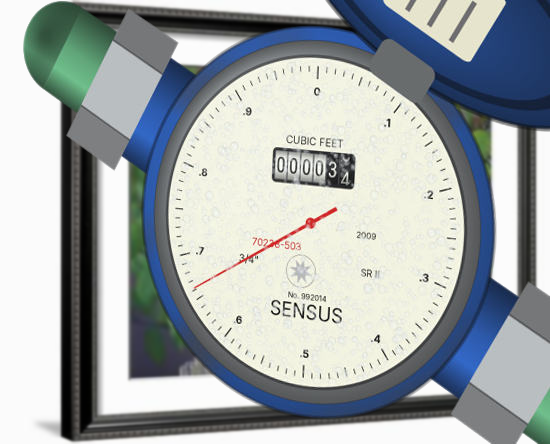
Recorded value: 33.66
